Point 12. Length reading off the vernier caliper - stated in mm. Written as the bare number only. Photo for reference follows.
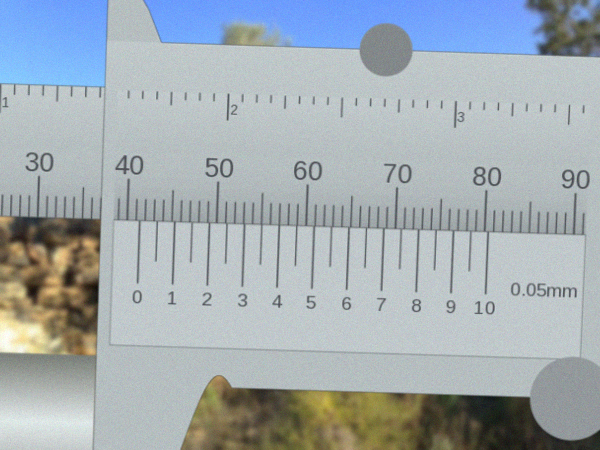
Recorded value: 41.4
